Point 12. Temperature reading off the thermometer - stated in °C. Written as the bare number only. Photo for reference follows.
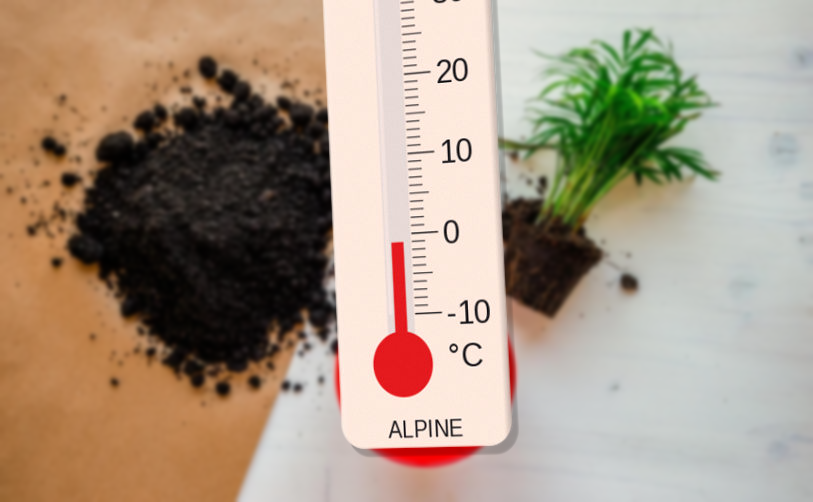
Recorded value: -1
